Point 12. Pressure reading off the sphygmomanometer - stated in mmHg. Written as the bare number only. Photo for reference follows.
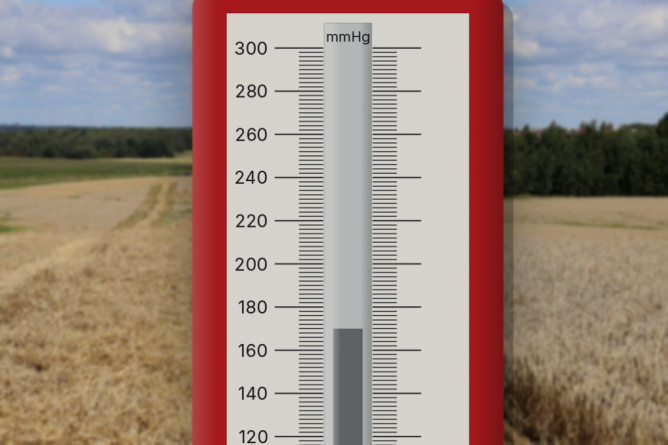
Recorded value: 170
